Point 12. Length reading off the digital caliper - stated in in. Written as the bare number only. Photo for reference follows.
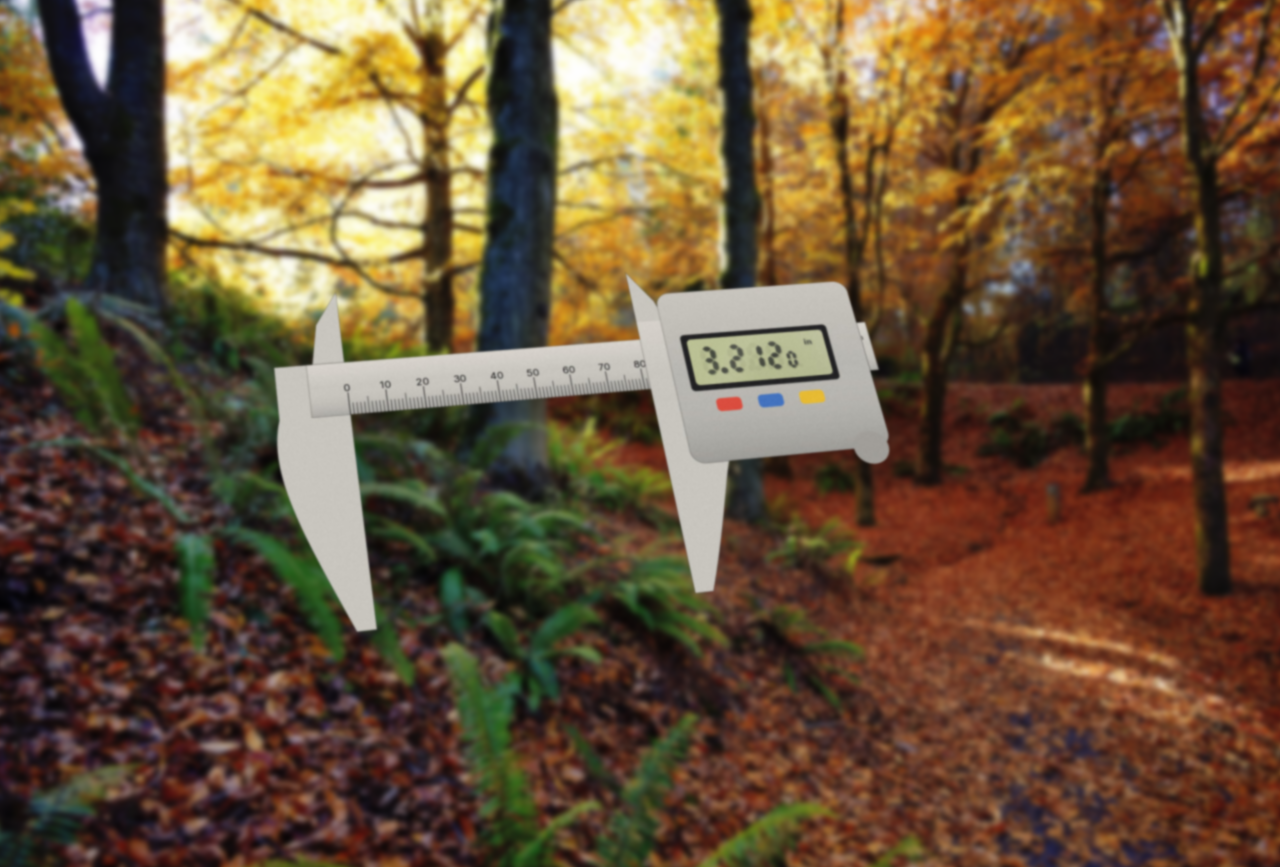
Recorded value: 3.2120
